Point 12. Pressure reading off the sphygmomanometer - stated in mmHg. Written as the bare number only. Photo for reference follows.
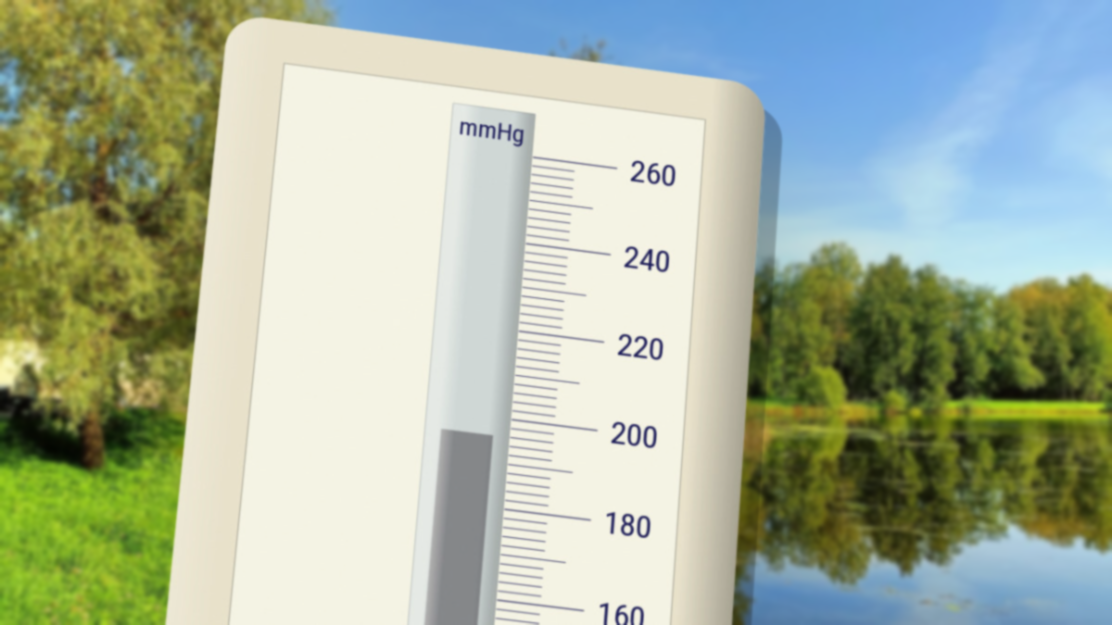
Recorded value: 196
